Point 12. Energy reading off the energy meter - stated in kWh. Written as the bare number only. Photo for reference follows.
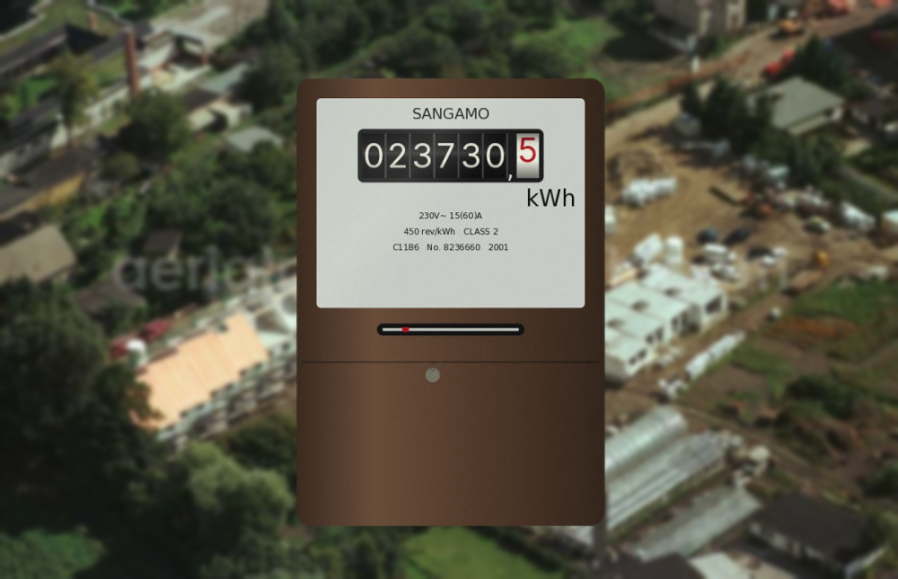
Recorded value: 23730.5
